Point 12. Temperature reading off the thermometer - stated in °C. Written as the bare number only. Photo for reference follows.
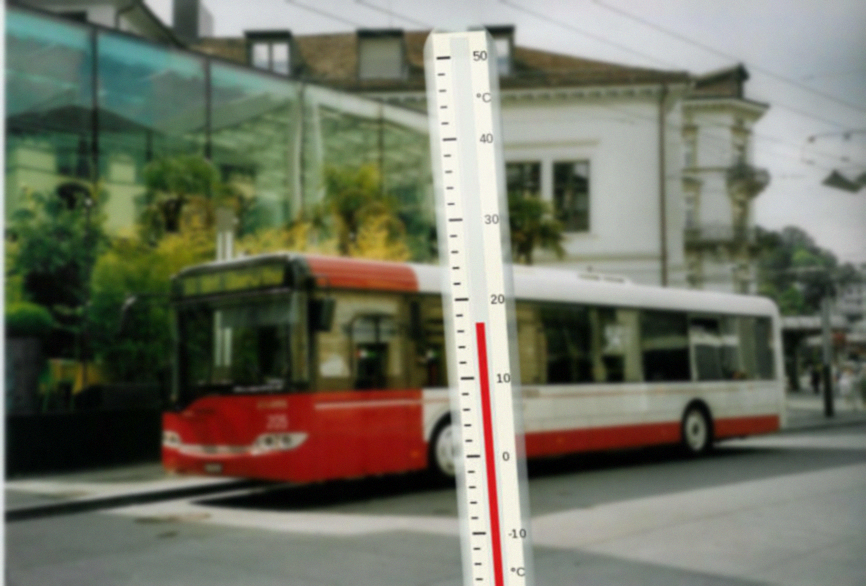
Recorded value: 17
